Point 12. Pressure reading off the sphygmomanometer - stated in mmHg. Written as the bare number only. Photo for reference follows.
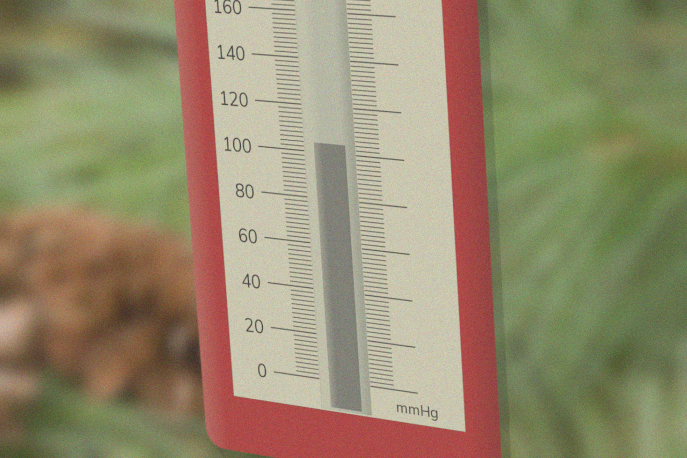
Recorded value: 104
